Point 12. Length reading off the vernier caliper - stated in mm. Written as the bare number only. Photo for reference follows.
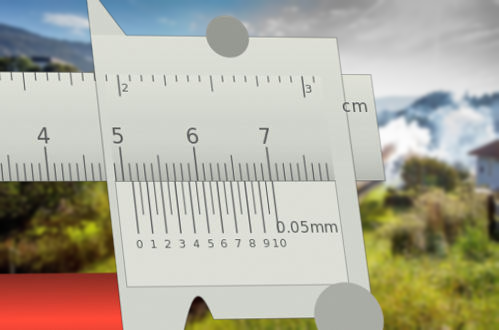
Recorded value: 51.2
